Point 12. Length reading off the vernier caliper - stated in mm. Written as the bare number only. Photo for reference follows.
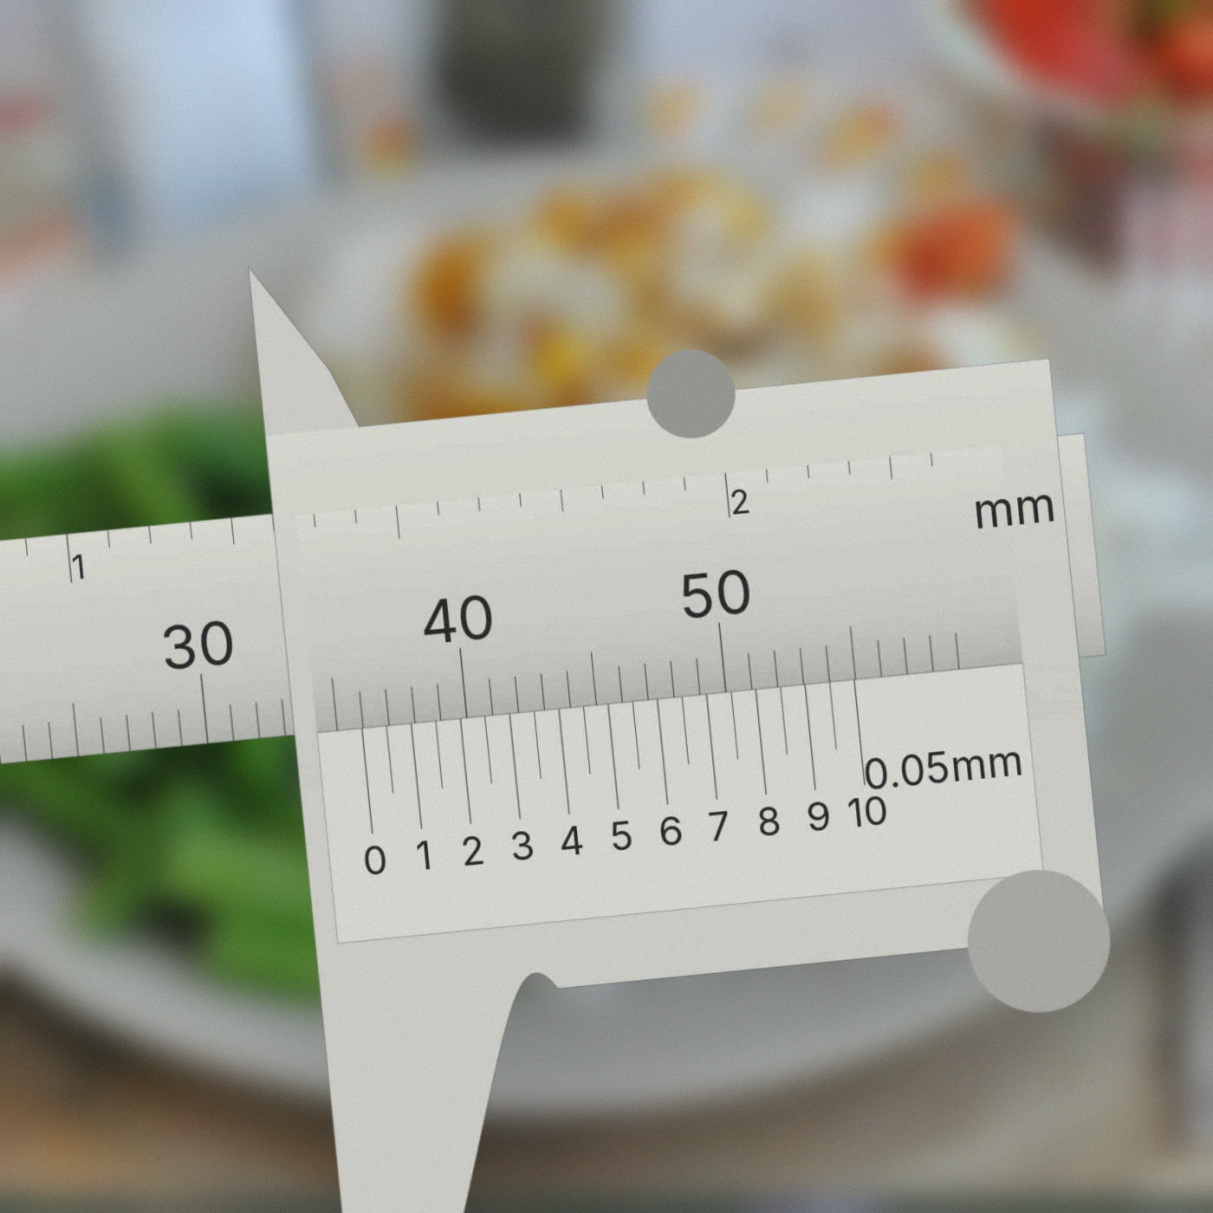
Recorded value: 35.95
